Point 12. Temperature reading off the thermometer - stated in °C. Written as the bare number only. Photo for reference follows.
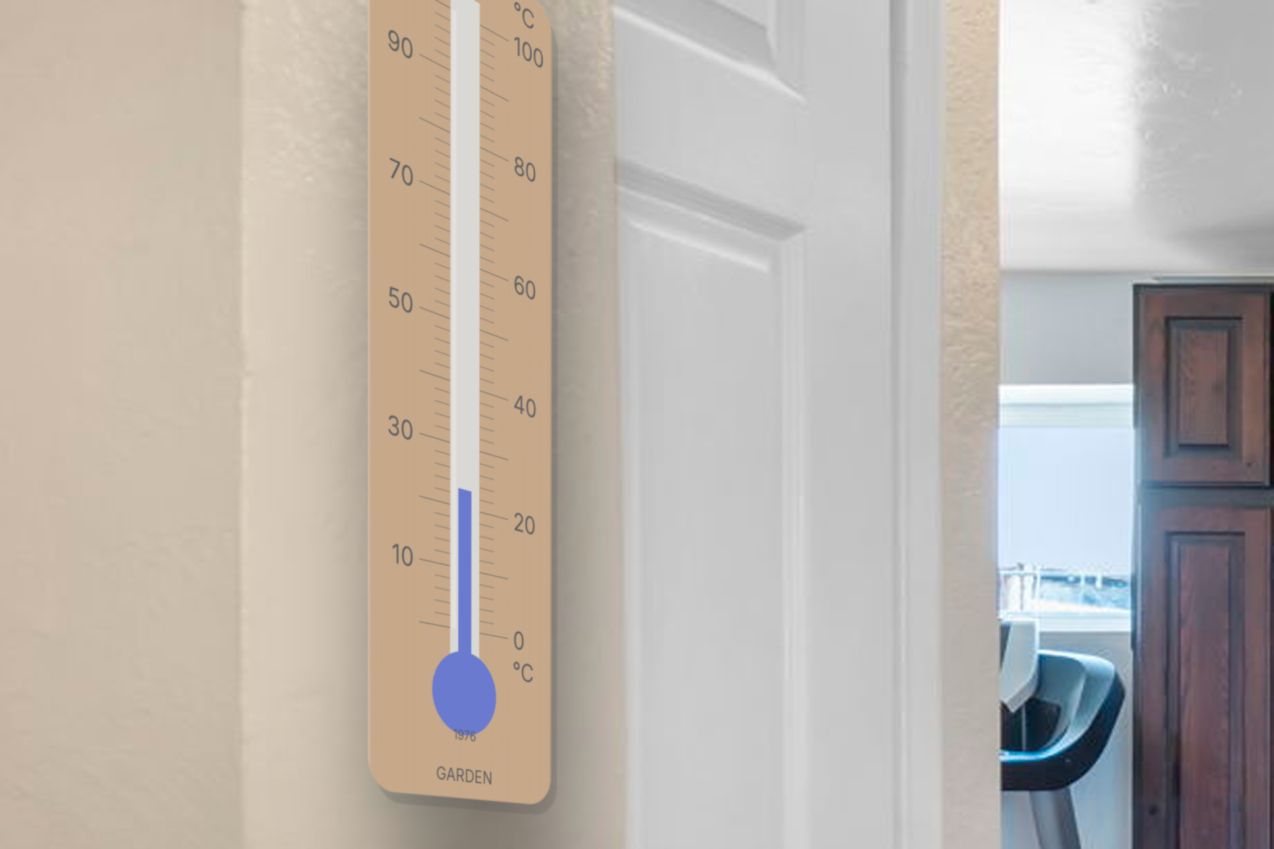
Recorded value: 23
